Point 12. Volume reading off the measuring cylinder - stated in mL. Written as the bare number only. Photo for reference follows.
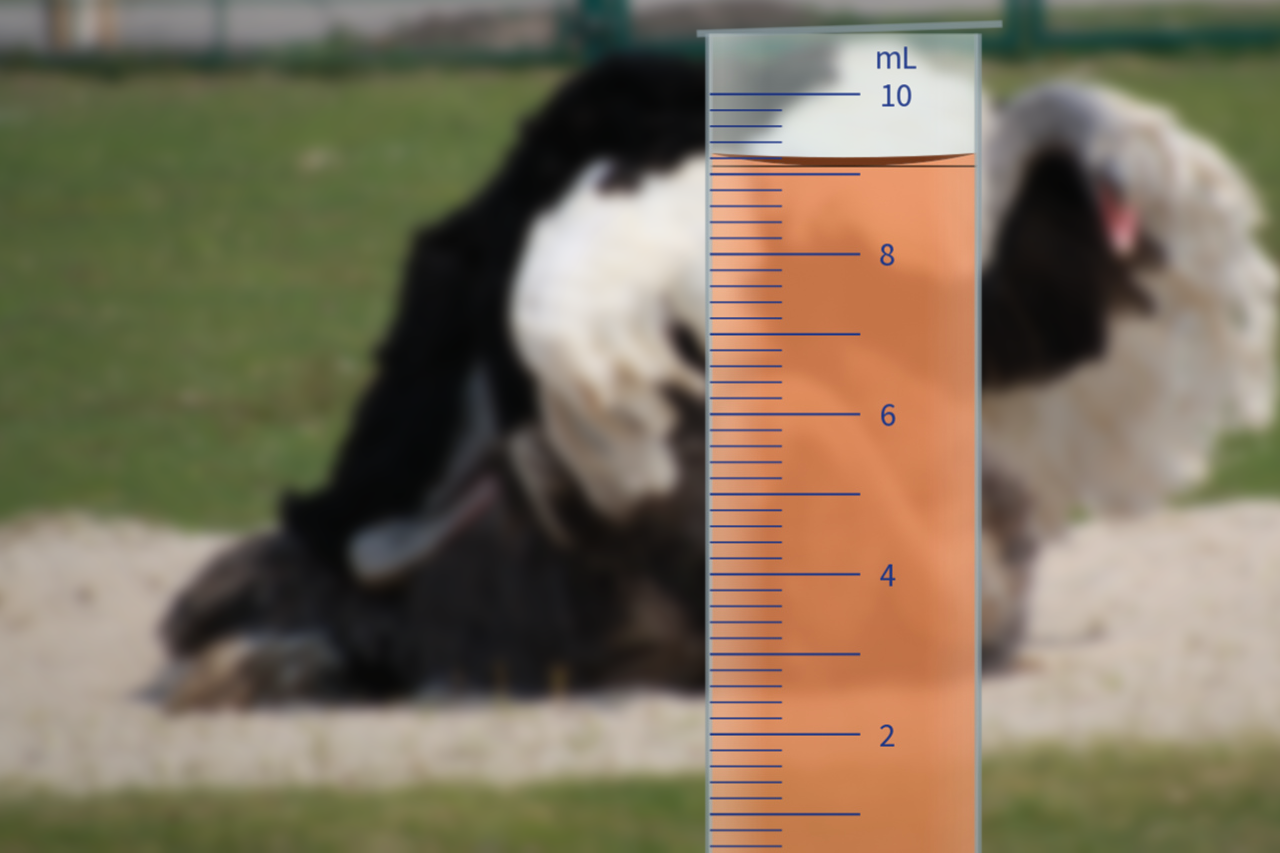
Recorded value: 9.1
